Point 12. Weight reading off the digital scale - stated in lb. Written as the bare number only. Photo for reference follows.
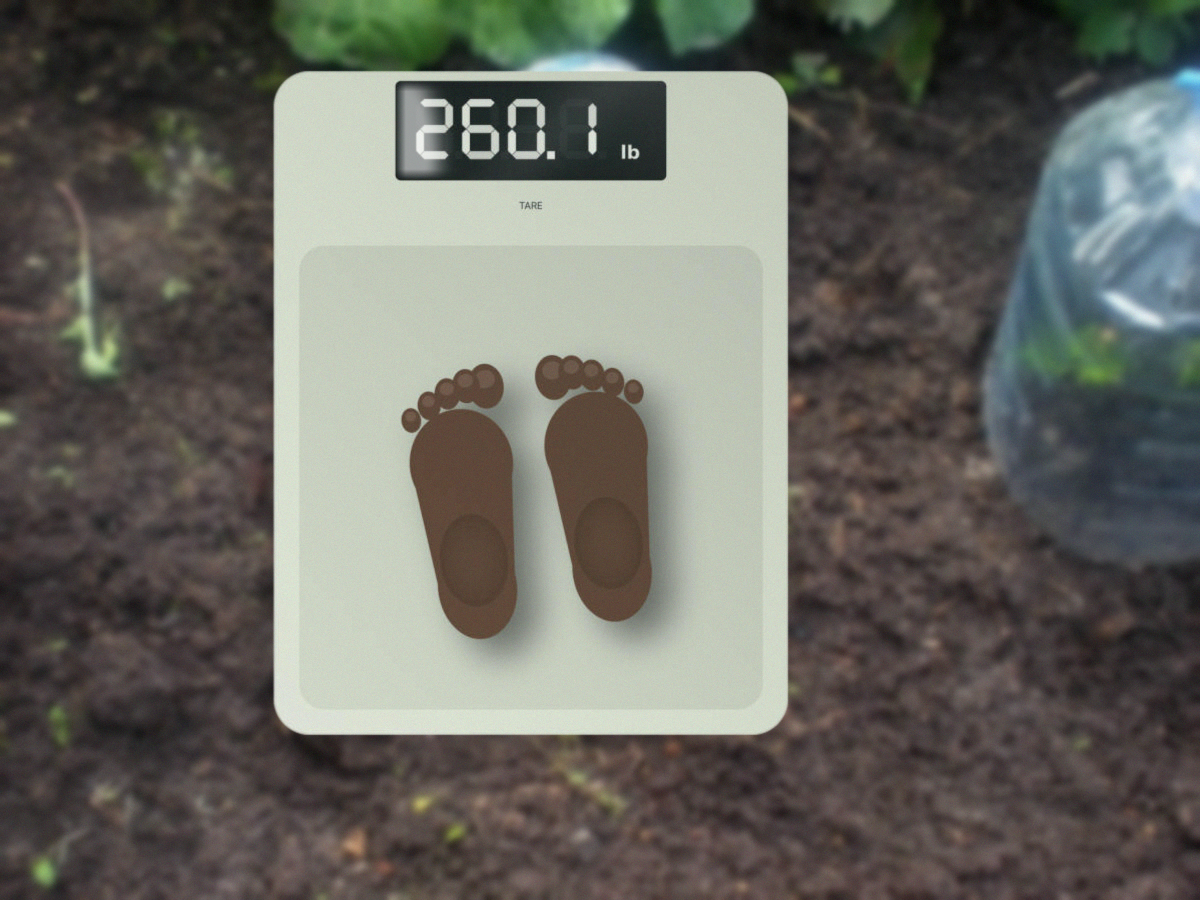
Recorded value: 260.1
